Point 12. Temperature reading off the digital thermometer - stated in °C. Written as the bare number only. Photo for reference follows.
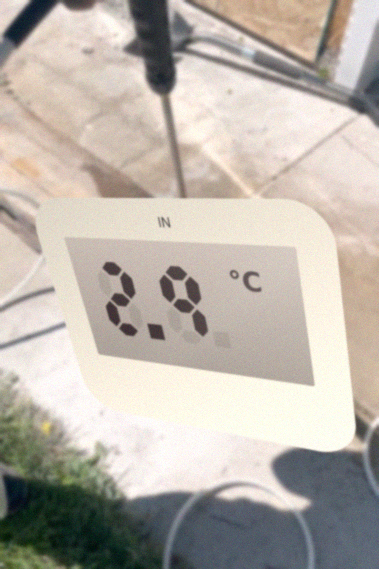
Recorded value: 2.9
